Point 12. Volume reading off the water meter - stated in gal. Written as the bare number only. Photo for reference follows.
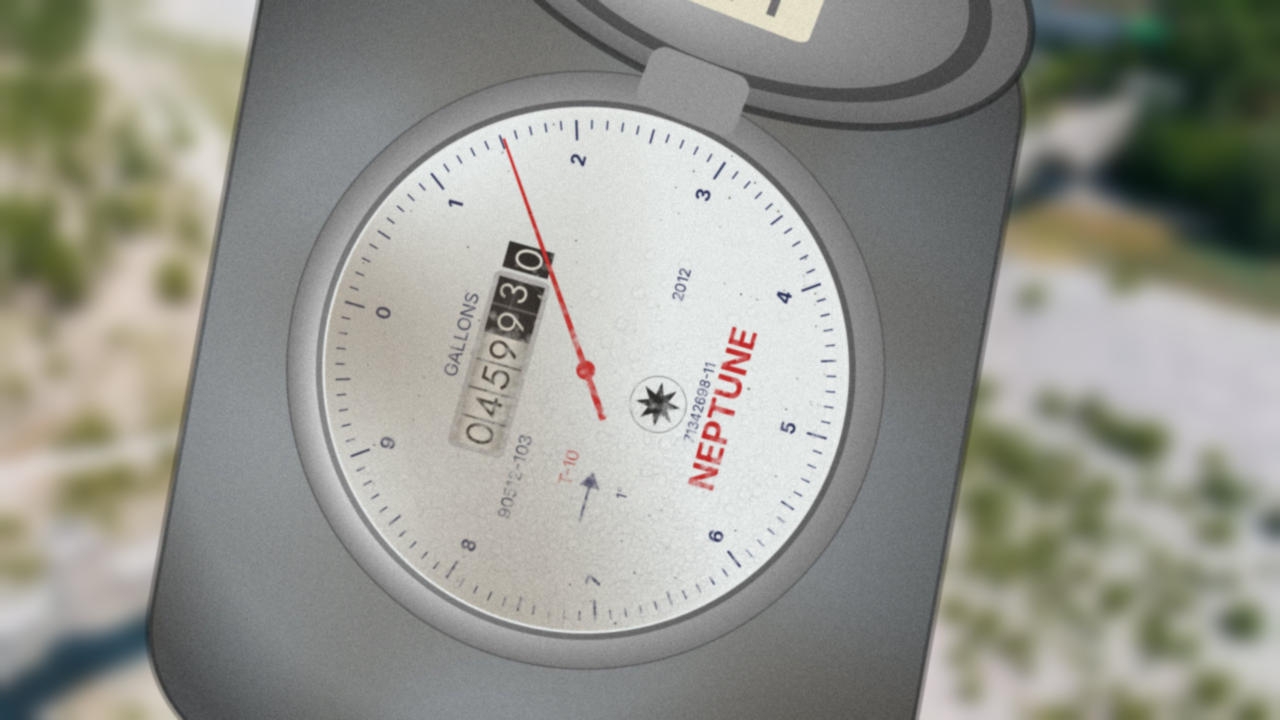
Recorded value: 459931.5
